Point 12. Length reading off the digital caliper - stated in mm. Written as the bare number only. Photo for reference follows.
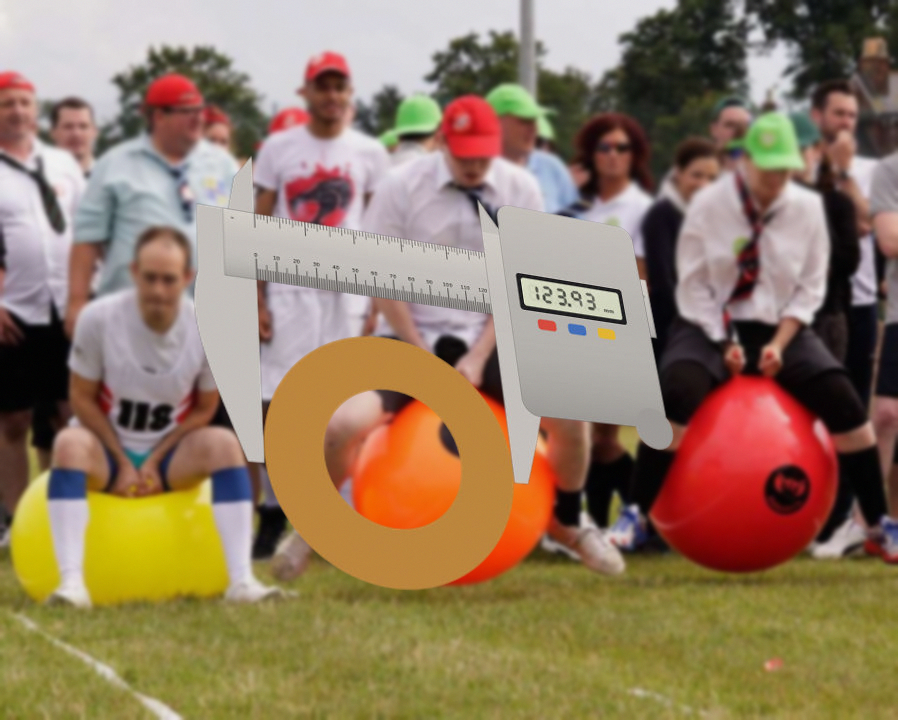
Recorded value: 123.93
